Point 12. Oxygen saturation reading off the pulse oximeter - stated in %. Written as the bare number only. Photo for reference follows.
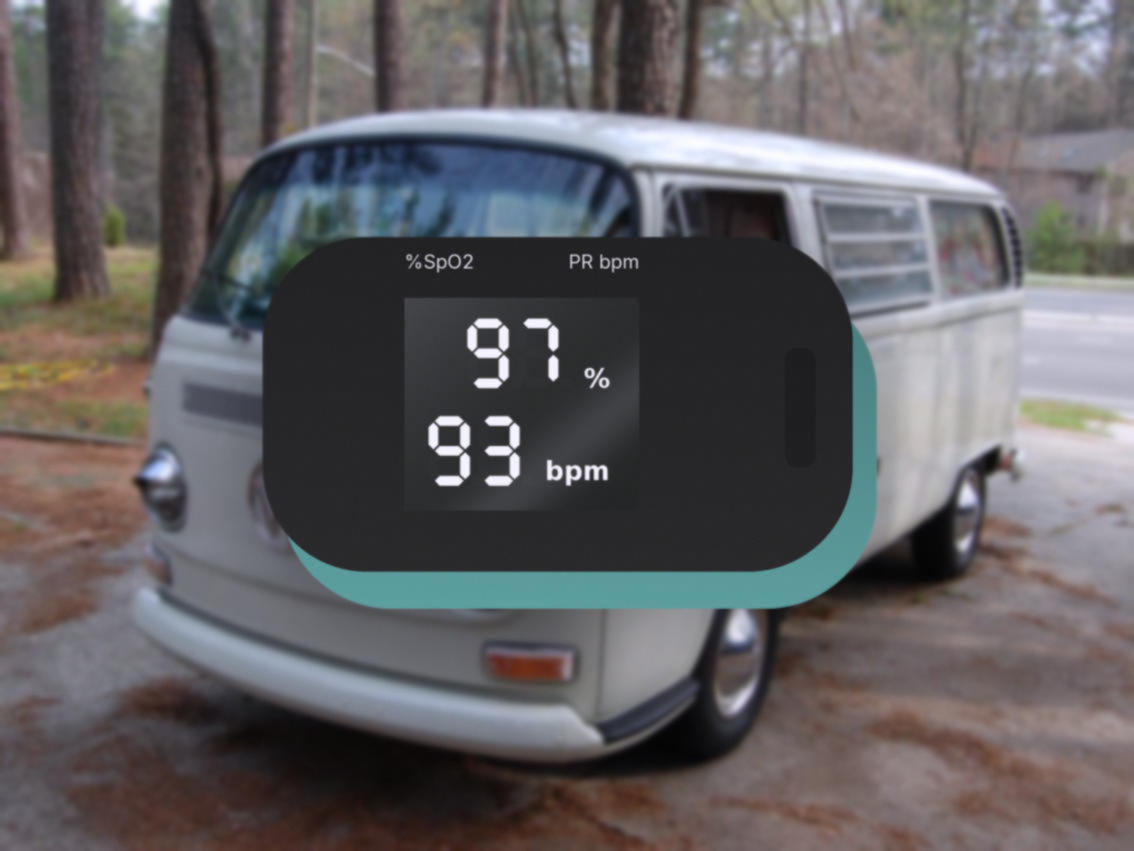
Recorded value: 97
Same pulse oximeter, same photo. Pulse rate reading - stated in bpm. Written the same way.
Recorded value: 93
